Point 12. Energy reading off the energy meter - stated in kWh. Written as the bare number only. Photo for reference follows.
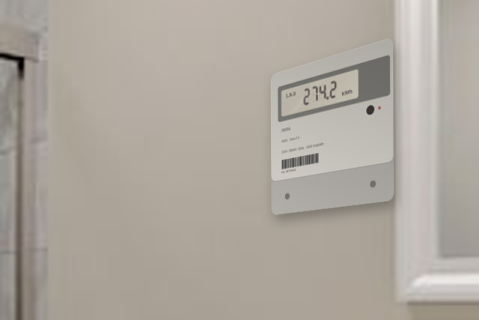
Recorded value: 274.2
